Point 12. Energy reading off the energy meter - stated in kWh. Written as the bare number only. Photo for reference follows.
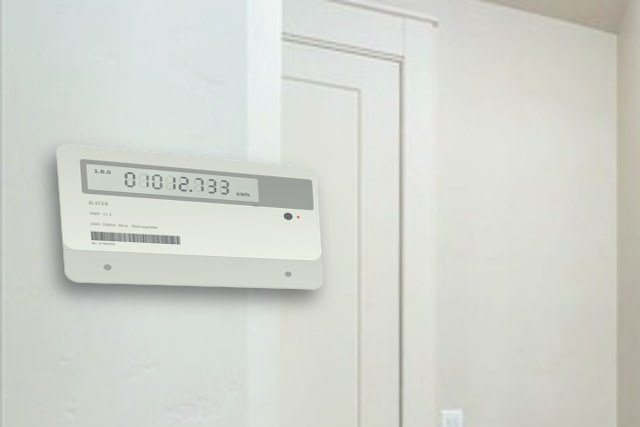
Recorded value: 1012.733
